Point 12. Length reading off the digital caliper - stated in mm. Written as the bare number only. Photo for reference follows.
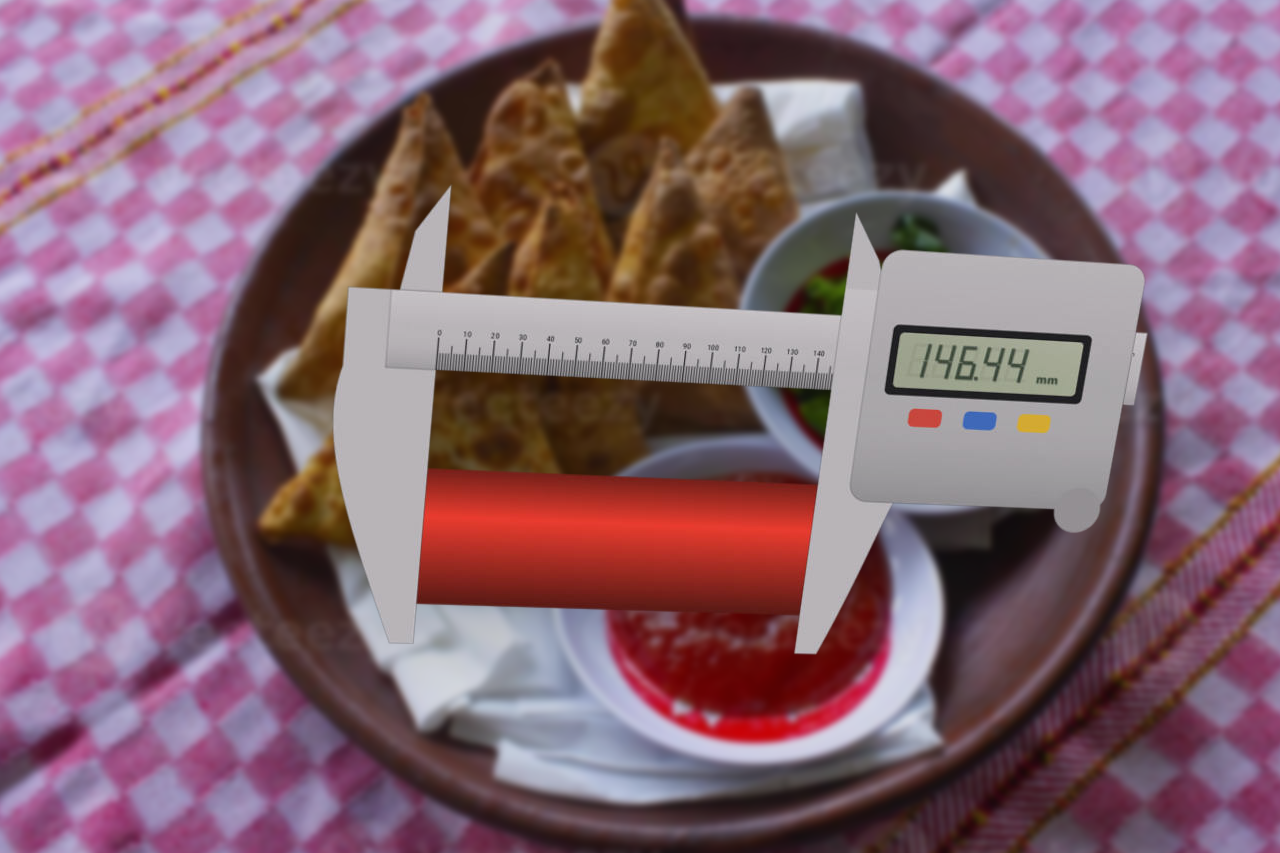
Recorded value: 146.44
